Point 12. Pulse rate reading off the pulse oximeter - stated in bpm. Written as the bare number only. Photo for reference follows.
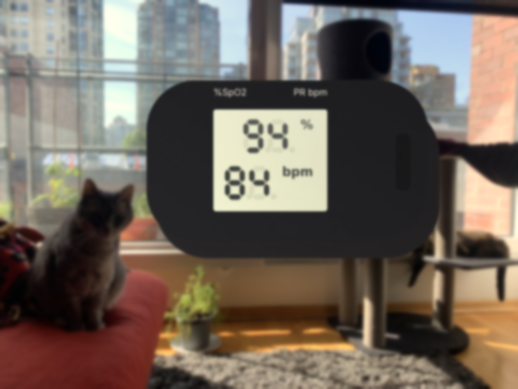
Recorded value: 84
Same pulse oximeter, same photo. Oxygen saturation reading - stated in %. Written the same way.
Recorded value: 94
